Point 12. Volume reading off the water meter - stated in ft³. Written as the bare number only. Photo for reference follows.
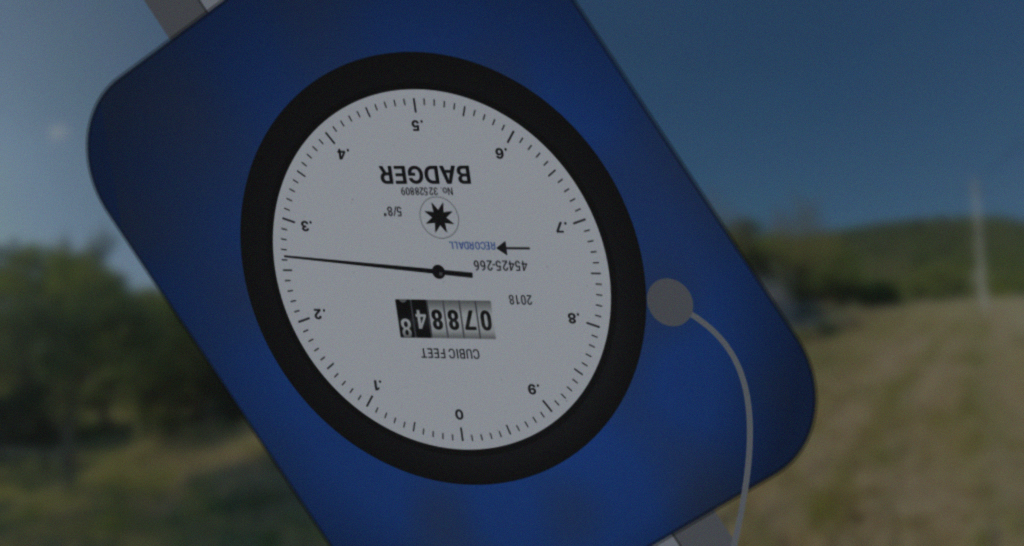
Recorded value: 78848.26
